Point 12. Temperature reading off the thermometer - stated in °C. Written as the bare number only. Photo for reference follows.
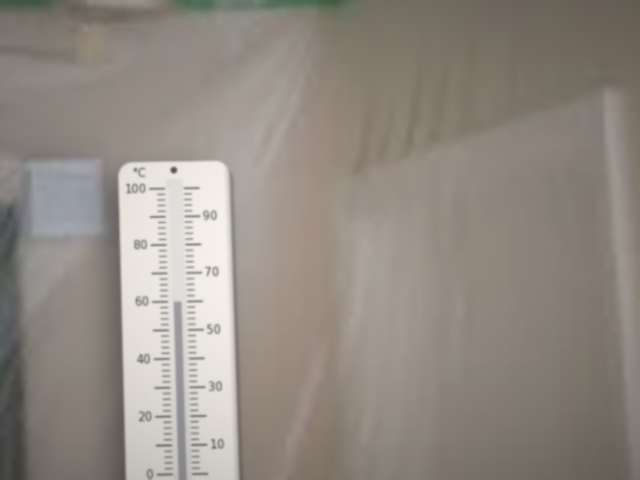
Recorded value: 60
